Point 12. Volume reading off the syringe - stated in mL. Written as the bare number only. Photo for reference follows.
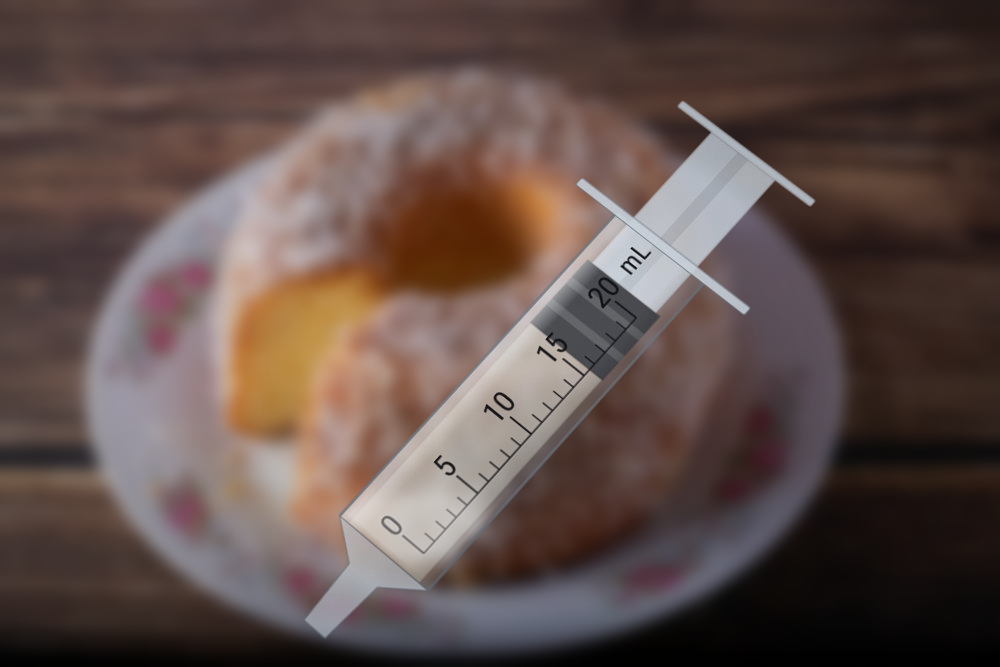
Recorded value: 15.5
